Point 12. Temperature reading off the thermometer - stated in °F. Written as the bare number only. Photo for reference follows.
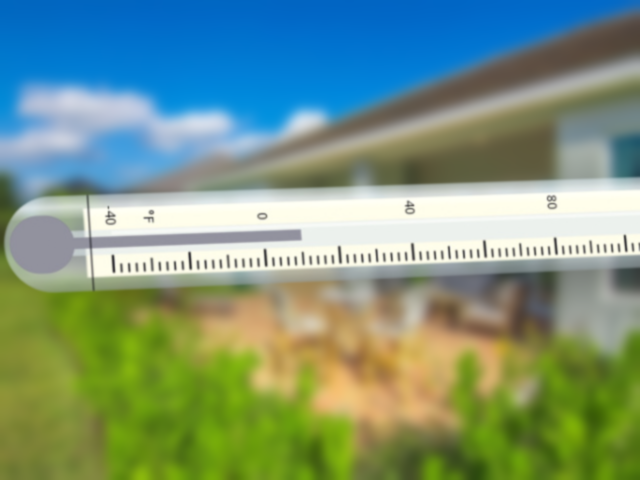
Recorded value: 10
